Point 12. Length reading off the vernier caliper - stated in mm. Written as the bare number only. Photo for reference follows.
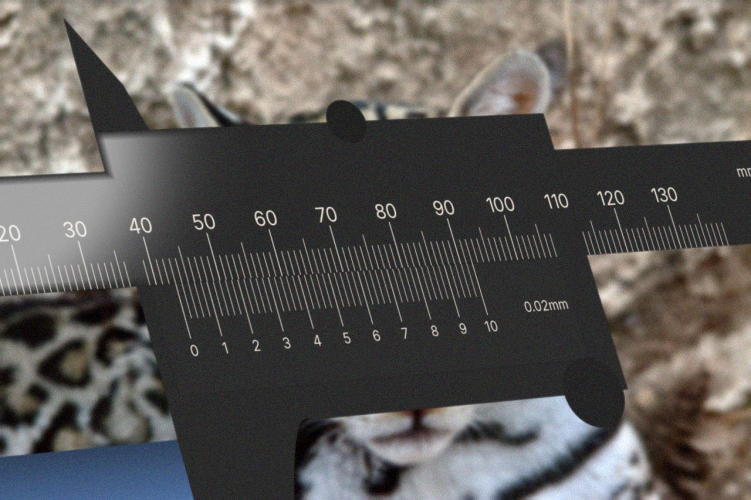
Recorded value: 43.0
